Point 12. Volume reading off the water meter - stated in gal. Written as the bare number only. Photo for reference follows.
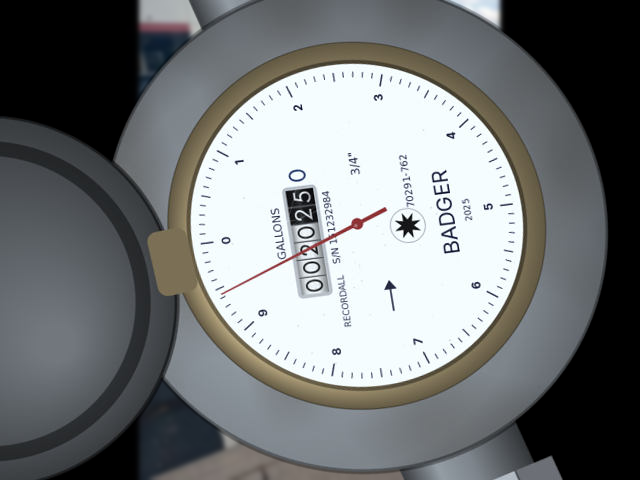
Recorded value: 20249.4
